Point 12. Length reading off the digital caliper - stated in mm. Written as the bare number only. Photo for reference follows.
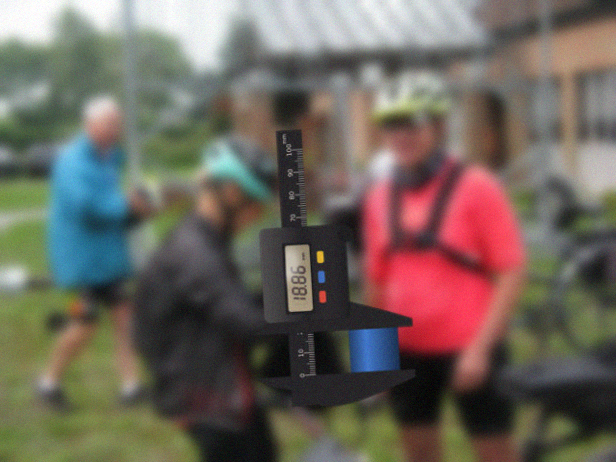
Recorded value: 18.86
